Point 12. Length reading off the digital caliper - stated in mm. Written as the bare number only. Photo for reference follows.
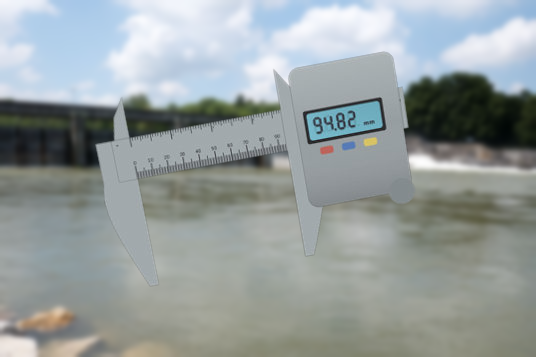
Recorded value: 94.82
